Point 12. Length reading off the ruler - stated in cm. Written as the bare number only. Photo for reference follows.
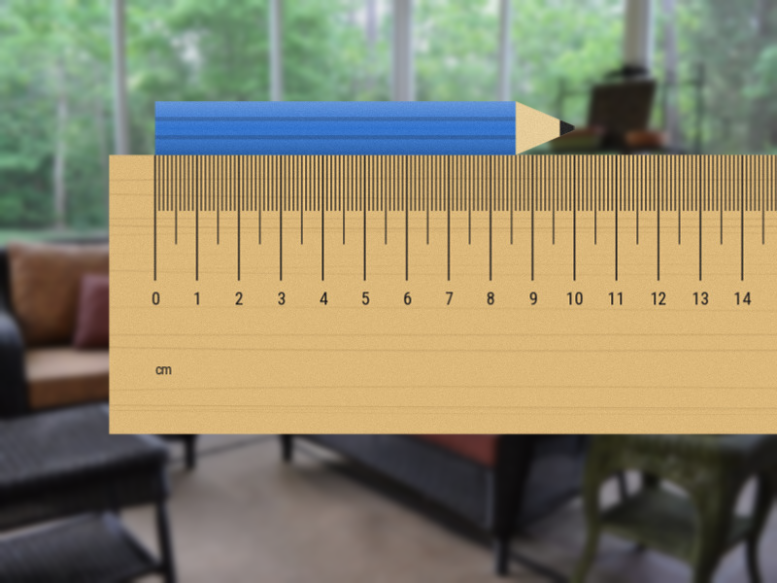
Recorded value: 10
